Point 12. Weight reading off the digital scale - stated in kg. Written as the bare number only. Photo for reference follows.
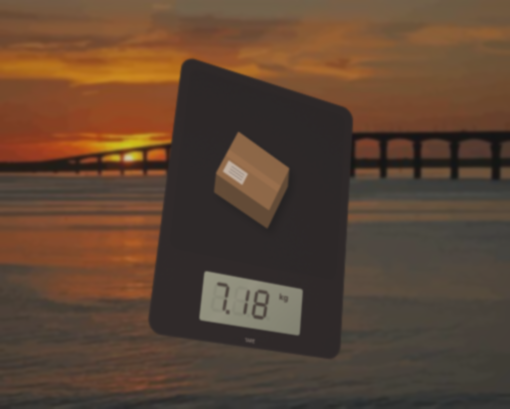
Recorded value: 7.18
